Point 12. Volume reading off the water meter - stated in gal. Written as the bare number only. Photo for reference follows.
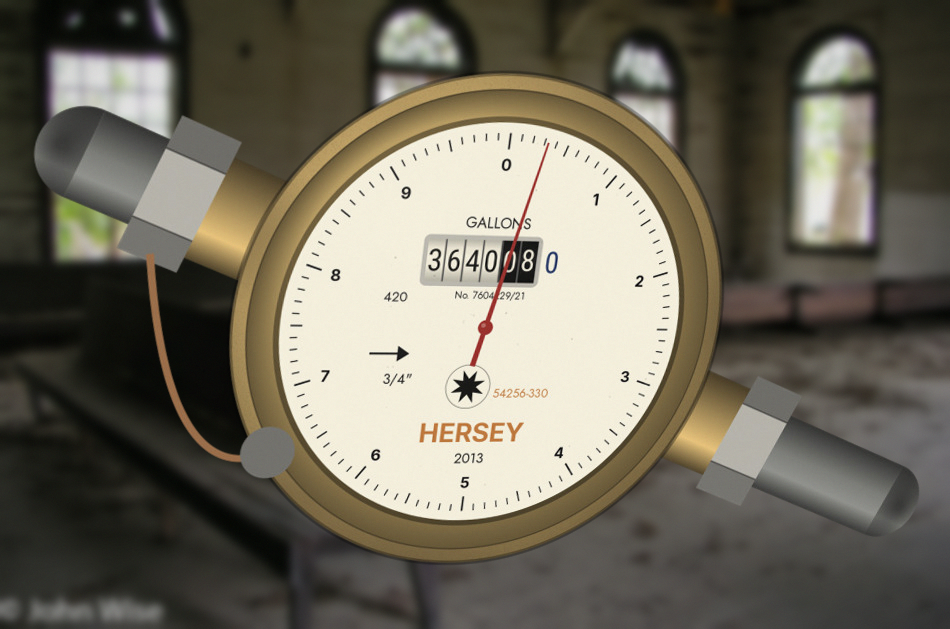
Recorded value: 3640080.3
